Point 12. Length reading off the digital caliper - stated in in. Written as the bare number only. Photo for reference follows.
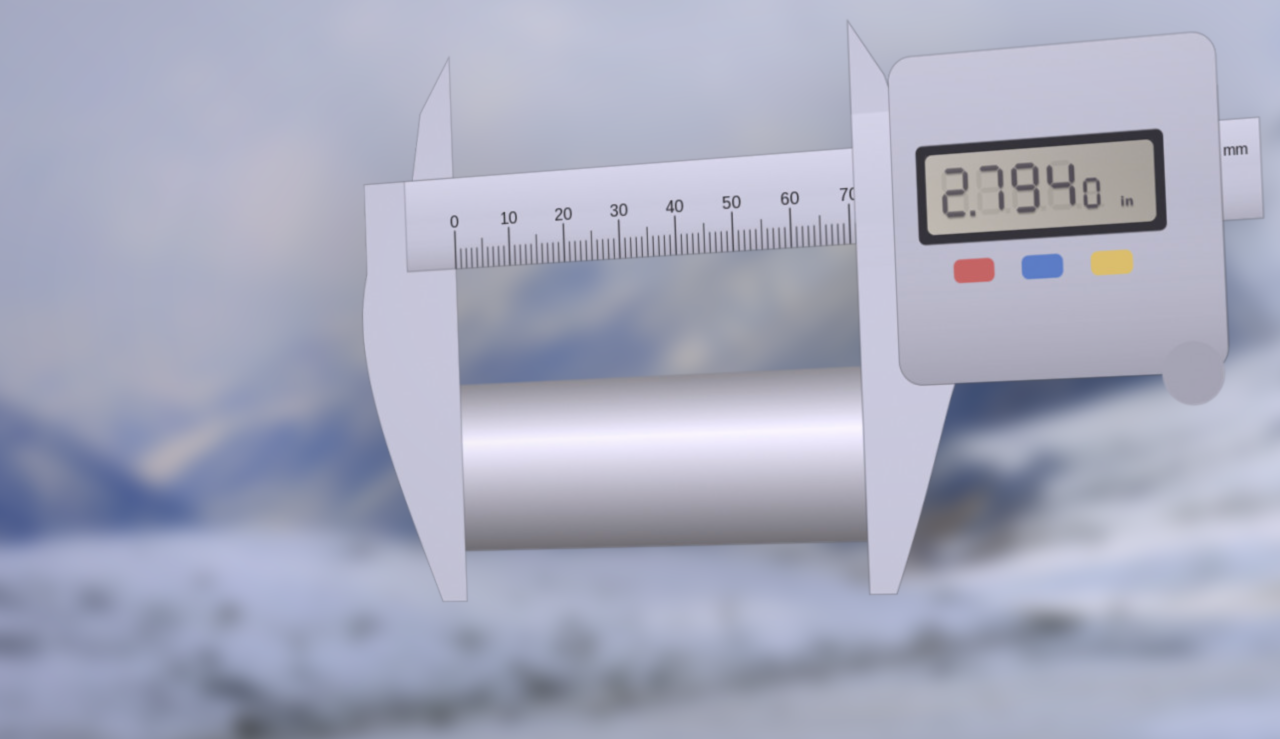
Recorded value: 2.7940
